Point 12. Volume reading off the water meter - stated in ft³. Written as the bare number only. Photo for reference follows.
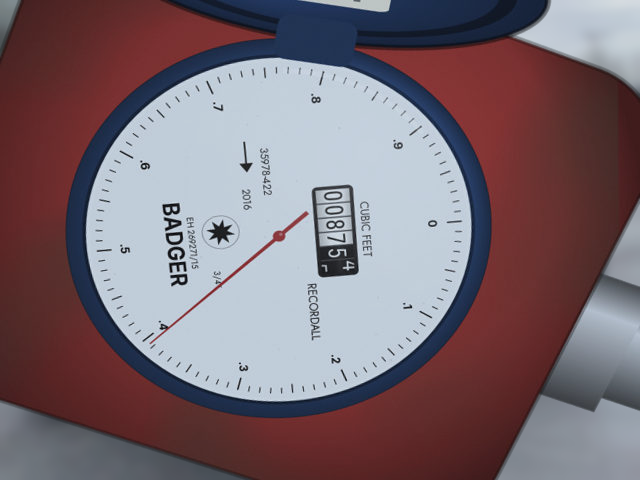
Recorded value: 8754.39
